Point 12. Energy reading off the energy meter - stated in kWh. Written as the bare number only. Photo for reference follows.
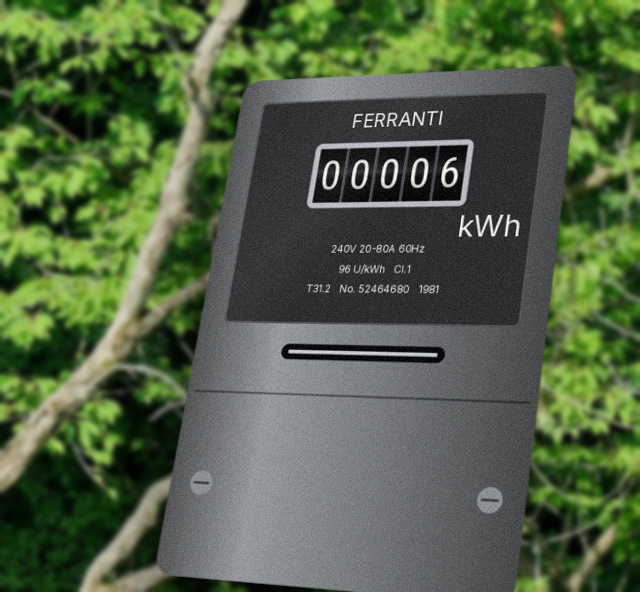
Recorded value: 6
